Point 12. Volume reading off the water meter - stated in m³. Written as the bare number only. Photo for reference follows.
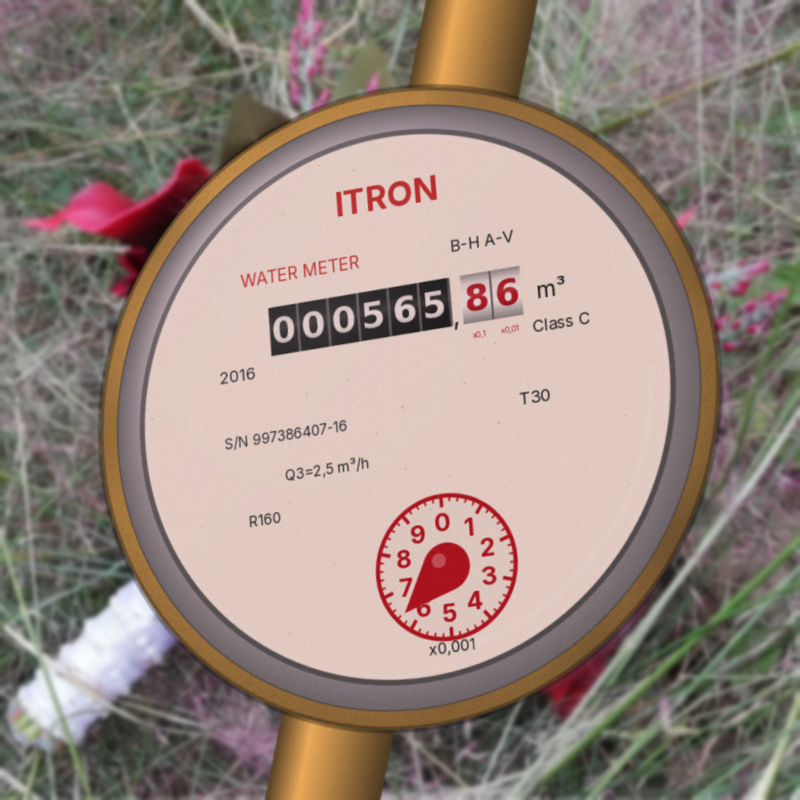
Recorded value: 565.866
